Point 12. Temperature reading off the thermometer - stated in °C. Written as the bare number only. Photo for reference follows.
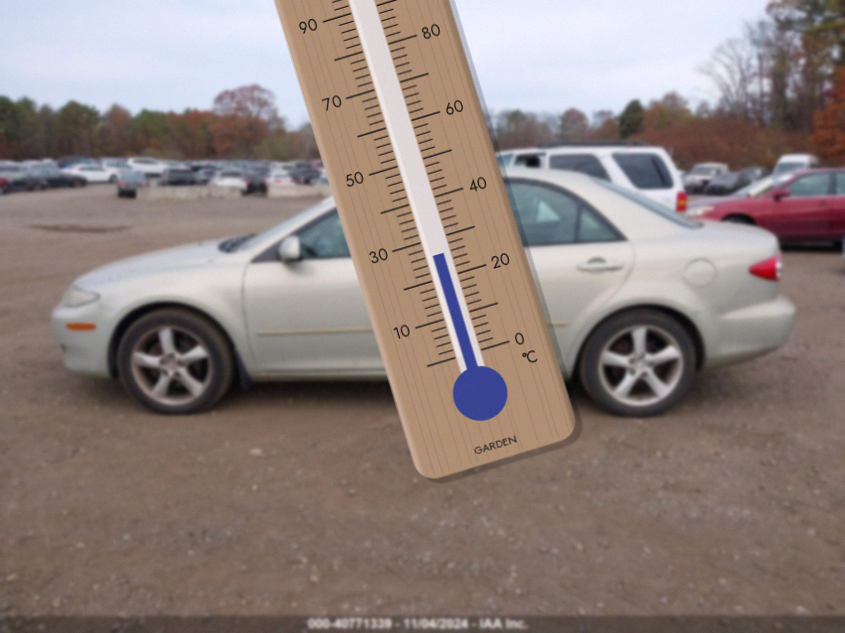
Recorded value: 26
